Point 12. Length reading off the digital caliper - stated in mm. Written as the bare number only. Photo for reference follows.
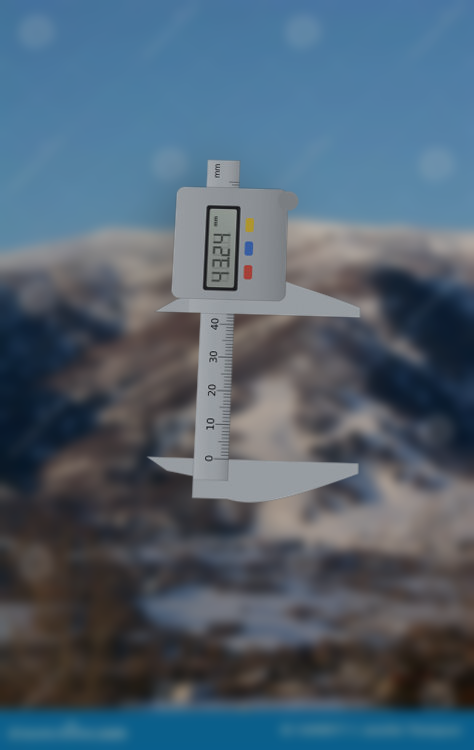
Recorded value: 43.24
